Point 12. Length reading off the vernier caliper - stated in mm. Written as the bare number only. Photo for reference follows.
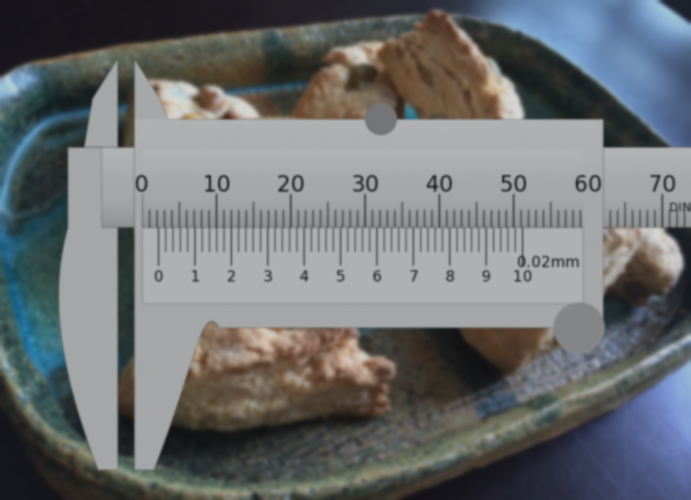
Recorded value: 2.2
